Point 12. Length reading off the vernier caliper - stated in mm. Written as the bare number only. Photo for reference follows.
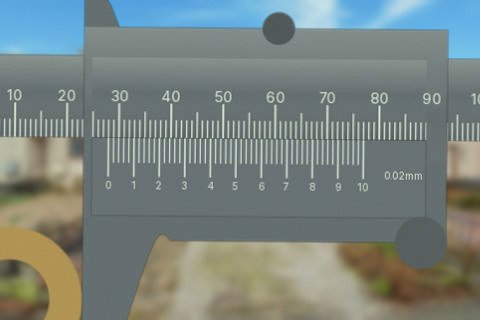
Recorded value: 28.0
